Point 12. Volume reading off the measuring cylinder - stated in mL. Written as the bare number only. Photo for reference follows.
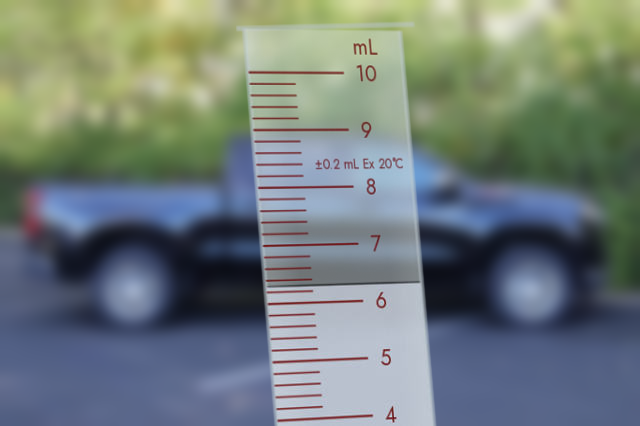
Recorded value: 6.3
